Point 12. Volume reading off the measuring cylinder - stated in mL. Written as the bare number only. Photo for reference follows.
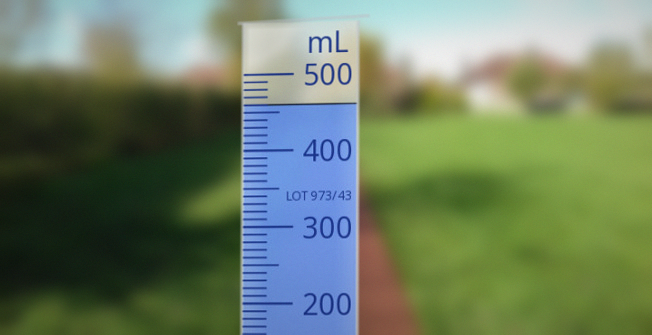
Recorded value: 460
